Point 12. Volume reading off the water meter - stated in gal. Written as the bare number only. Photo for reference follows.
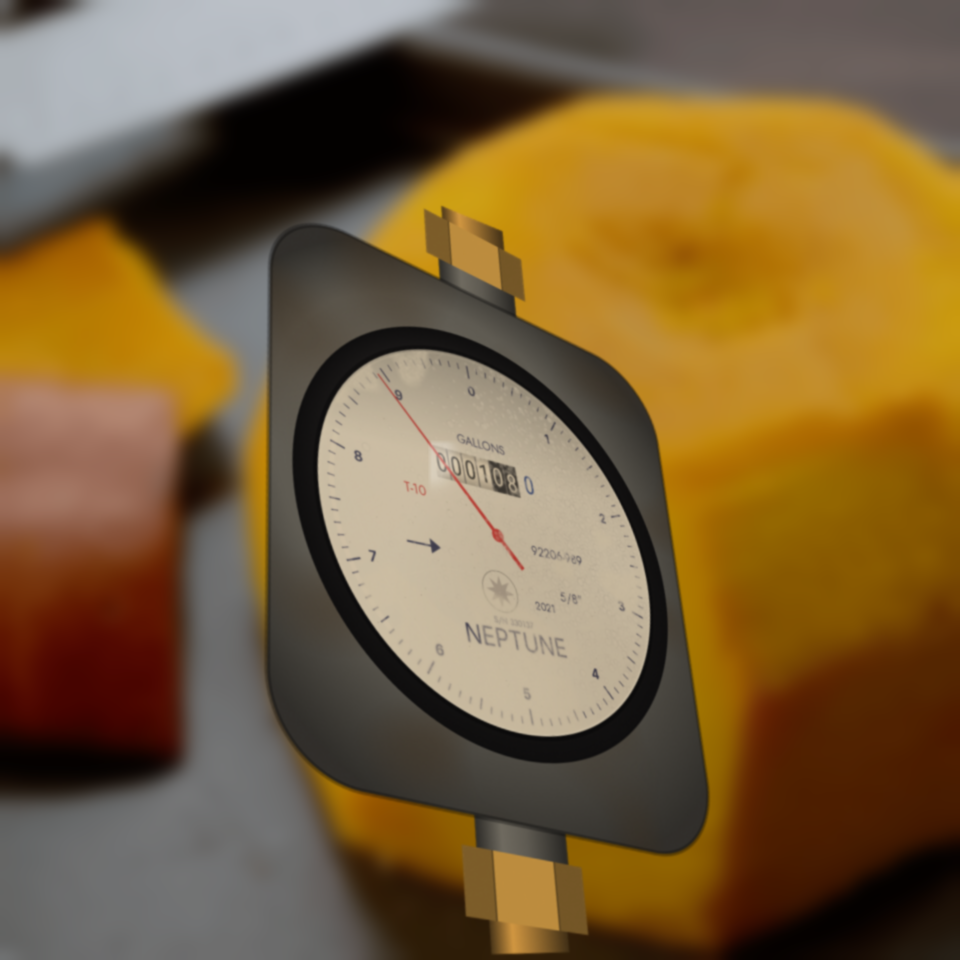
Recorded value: 1078.9
